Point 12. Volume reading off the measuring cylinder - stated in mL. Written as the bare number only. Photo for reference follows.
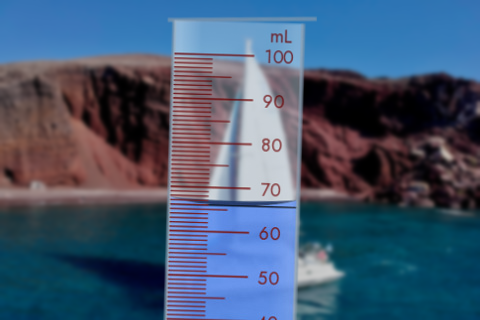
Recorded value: 66
